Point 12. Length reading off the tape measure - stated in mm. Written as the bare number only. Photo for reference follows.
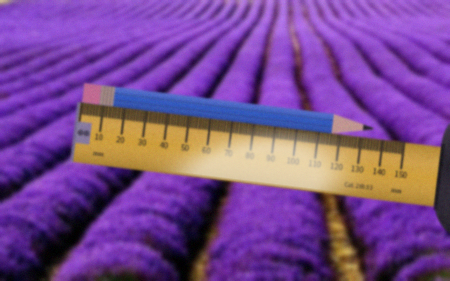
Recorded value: 135
